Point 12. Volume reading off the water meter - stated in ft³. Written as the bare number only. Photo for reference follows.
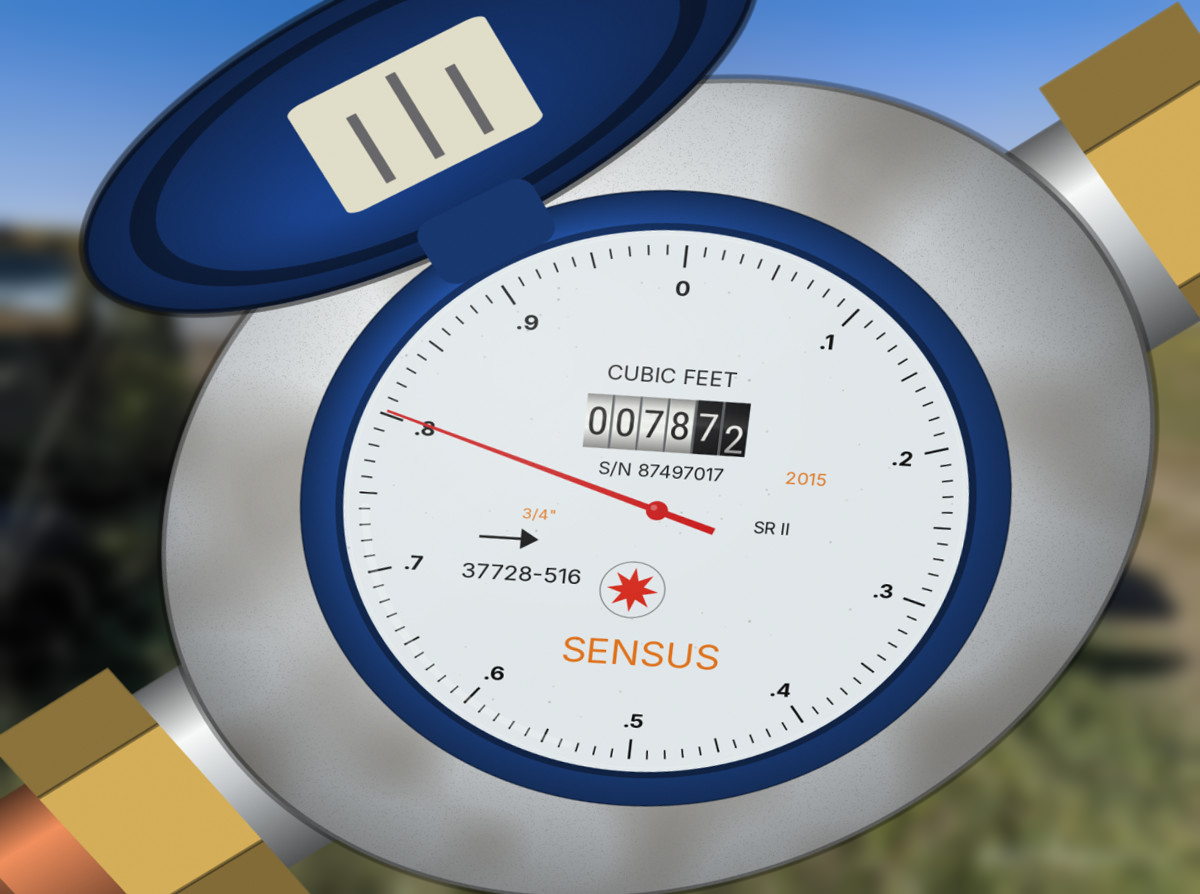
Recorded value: 7871.80
